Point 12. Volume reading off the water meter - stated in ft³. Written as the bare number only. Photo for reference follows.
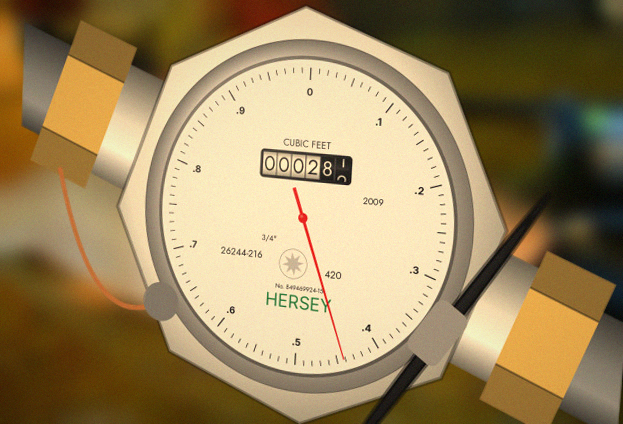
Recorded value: 281.44
